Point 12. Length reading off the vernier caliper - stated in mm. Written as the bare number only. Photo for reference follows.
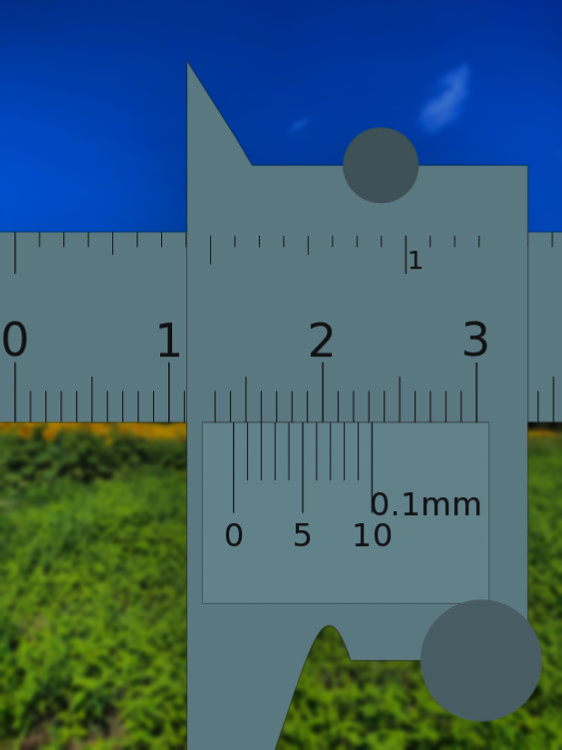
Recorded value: 14.2
